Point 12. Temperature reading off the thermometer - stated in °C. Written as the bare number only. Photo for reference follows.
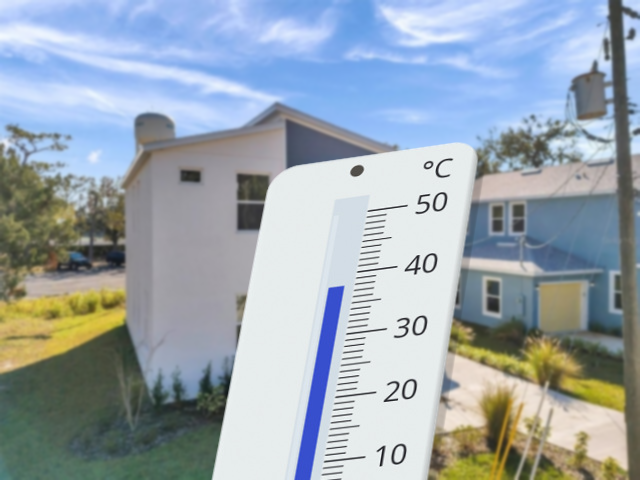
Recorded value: 38
